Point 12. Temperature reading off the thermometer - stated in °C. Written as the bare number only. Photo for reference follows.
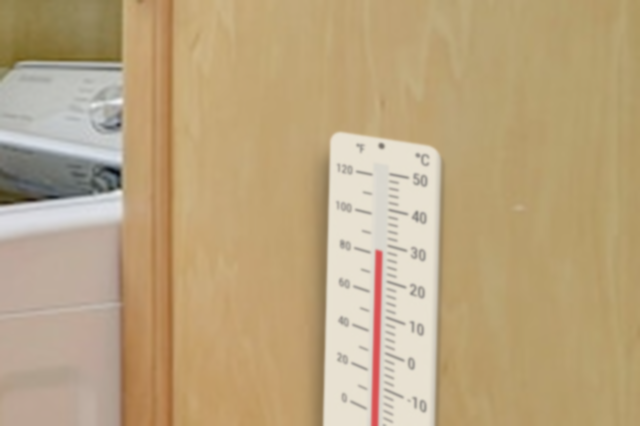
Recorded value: 28
